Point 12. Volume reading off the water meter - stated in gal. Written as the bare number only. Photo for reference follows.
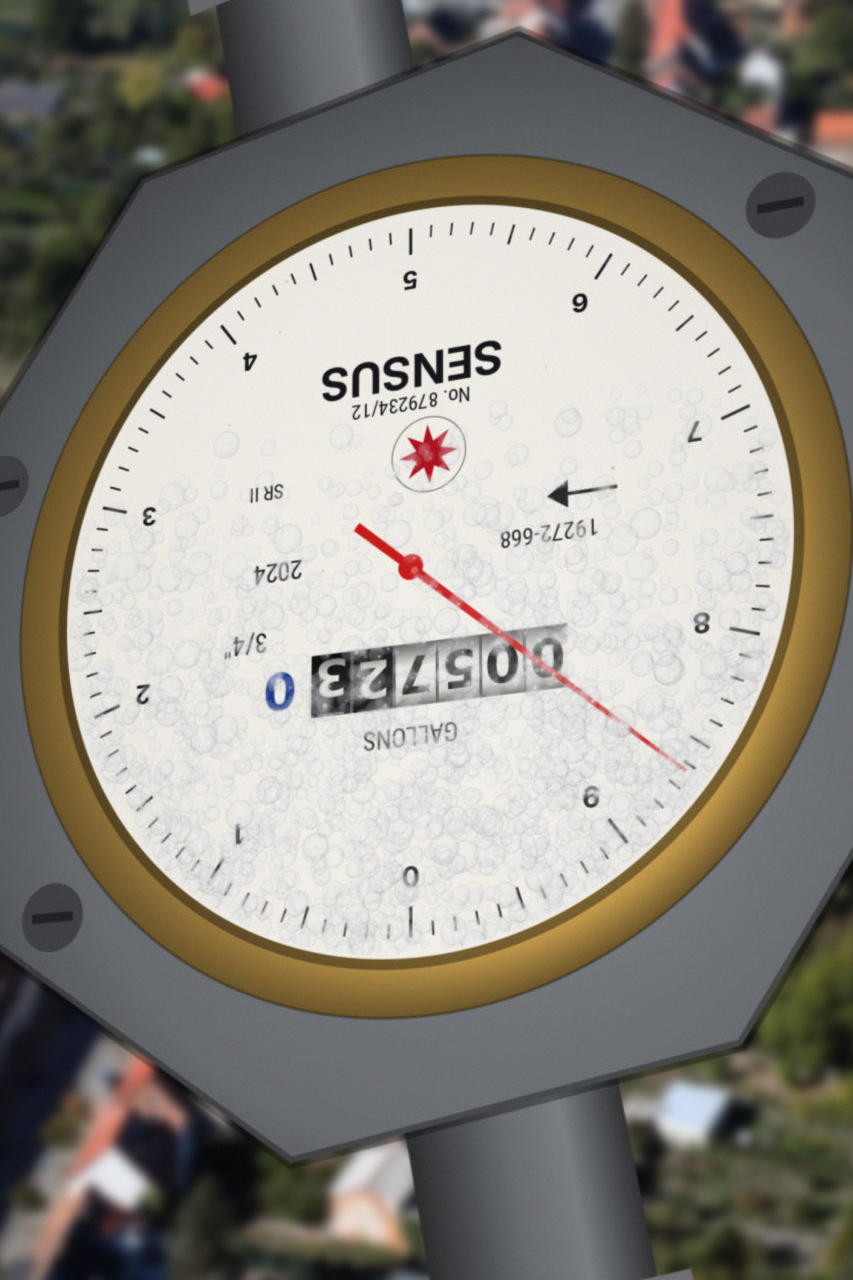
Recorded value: 57228.6
